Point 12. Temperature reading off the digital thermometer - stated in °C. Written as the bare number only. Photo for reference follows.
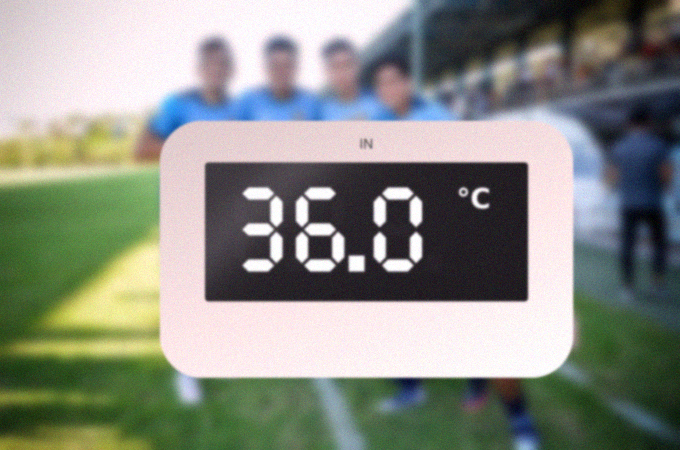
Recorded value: 36.0
